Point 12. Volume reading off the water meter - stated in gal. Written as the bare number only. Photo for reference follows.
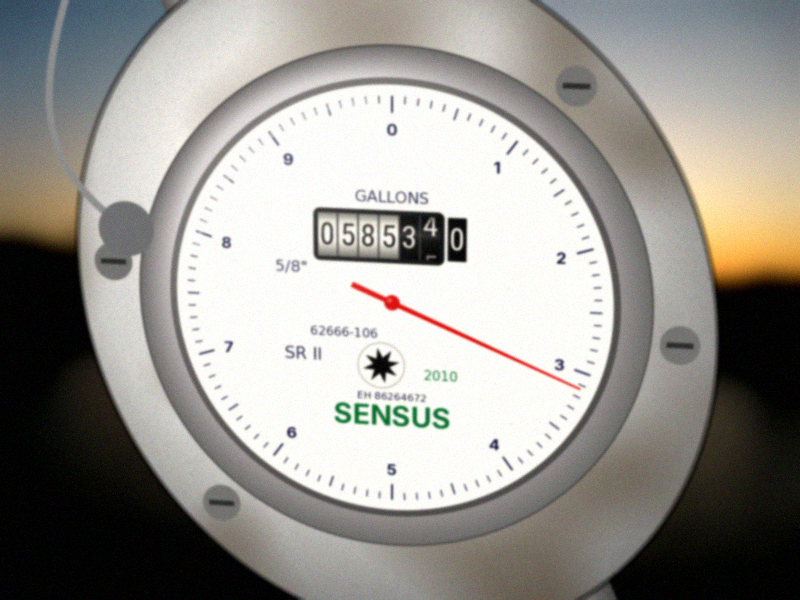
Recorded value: 585343.1
